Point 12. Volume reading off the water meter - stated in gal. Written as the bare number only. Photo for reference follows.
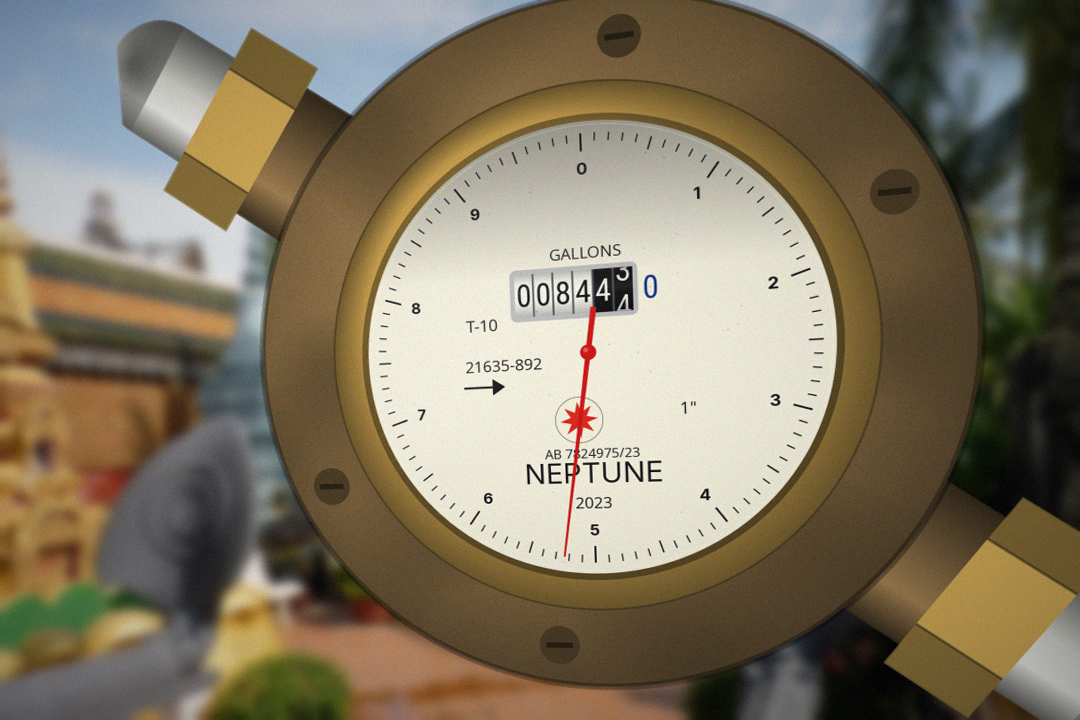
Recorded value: 84435.2
